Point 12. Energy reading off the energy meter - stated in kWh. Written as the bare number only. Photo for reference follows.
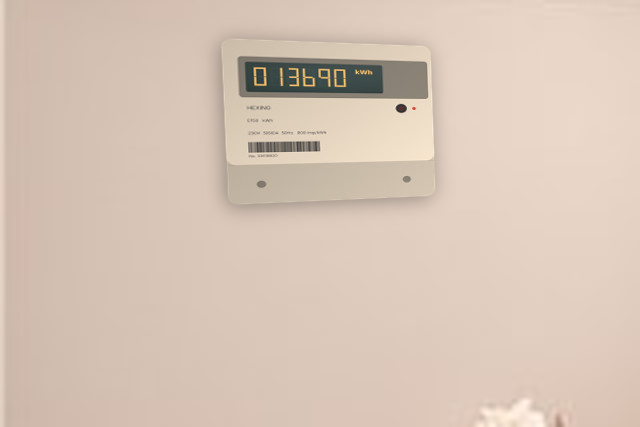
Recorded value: 13690
